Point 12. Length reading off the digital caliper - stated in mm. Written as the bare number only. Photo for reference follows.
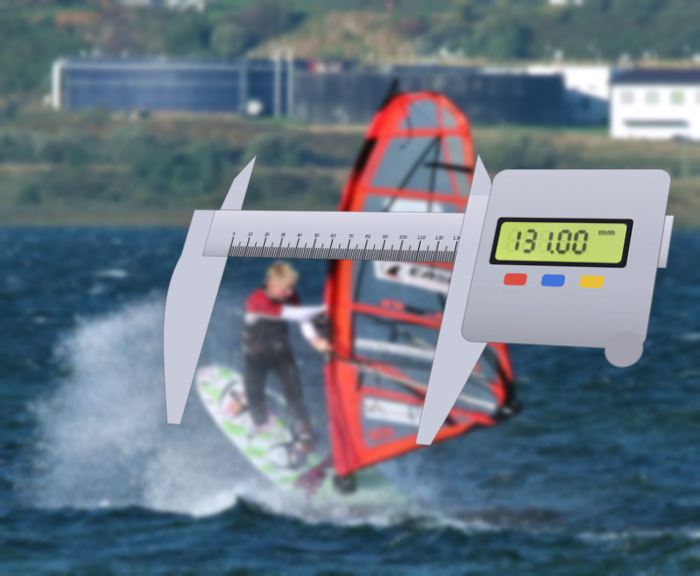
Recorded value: 131.00
